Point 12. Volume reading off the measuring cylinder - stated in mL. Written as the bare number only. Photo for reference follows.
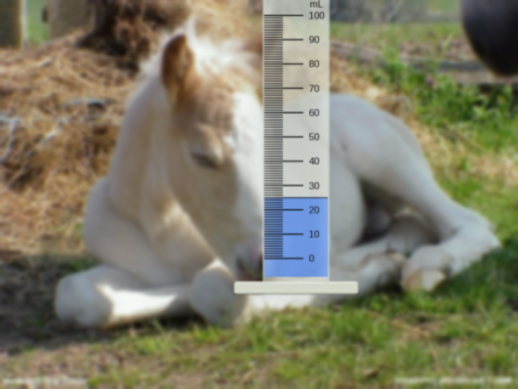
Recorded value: 25
